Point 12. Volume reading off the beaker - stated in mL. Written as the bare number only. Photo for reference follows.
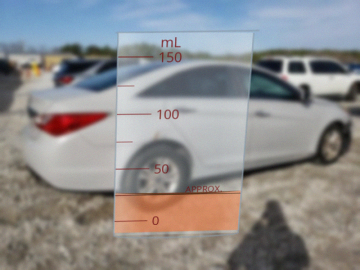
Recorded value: 25
